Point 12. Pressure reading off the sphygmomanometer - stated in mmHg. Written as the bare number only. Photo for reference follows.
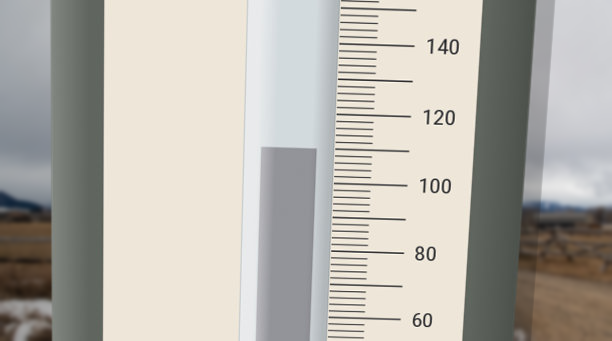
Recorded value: 110
